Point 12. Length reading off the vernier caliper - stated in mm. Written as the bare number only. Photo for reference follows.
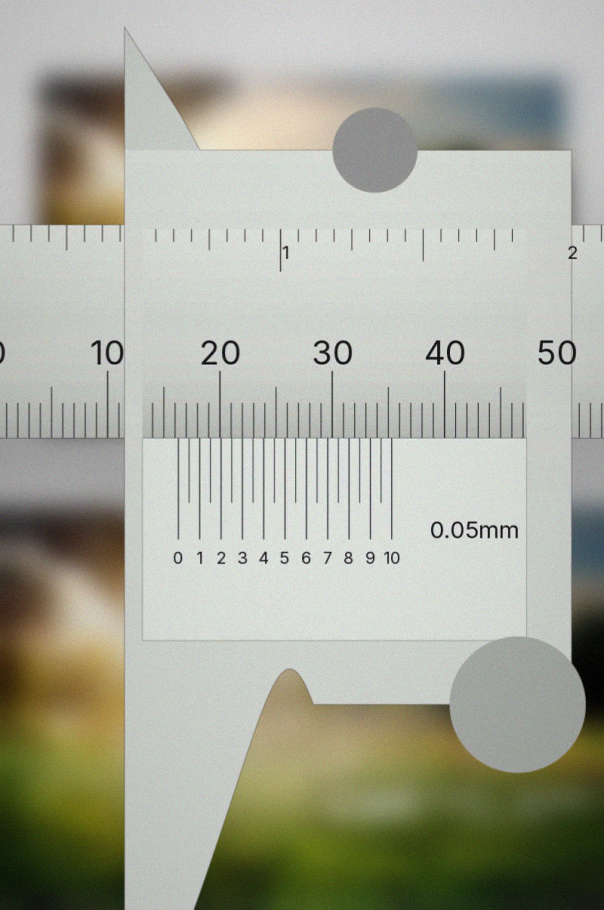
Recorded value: 16.3
